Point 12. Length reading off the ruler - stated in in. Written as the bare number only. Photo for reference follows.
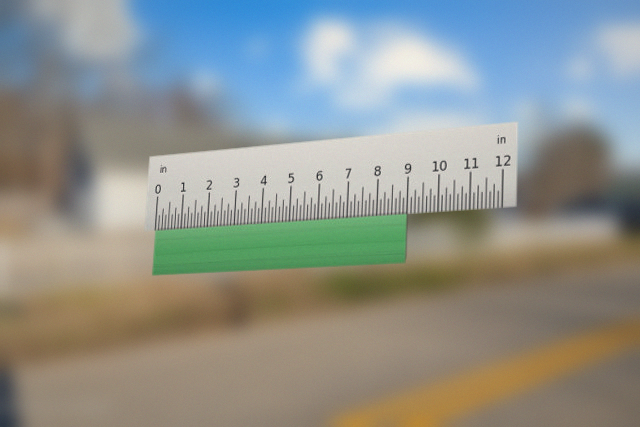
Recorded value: 9
